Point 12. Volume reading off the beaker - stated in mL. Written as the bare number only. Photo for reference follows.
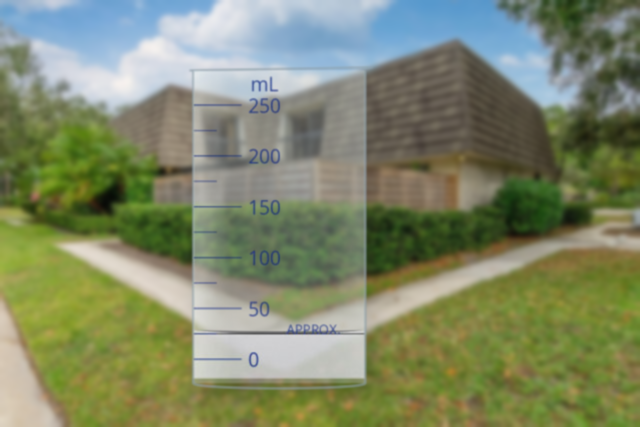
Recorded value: 25
